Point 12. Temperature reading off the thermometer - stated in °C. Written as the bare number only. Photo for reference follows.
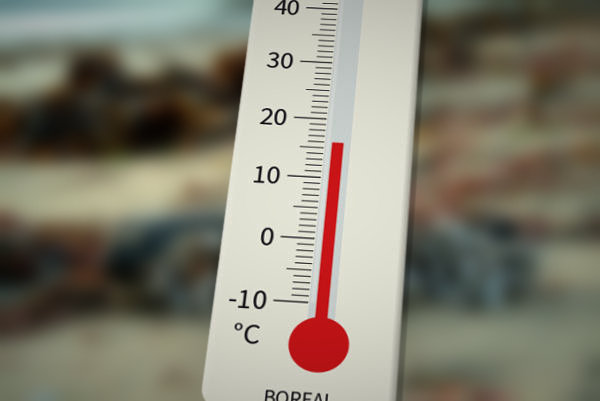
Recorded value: 16
